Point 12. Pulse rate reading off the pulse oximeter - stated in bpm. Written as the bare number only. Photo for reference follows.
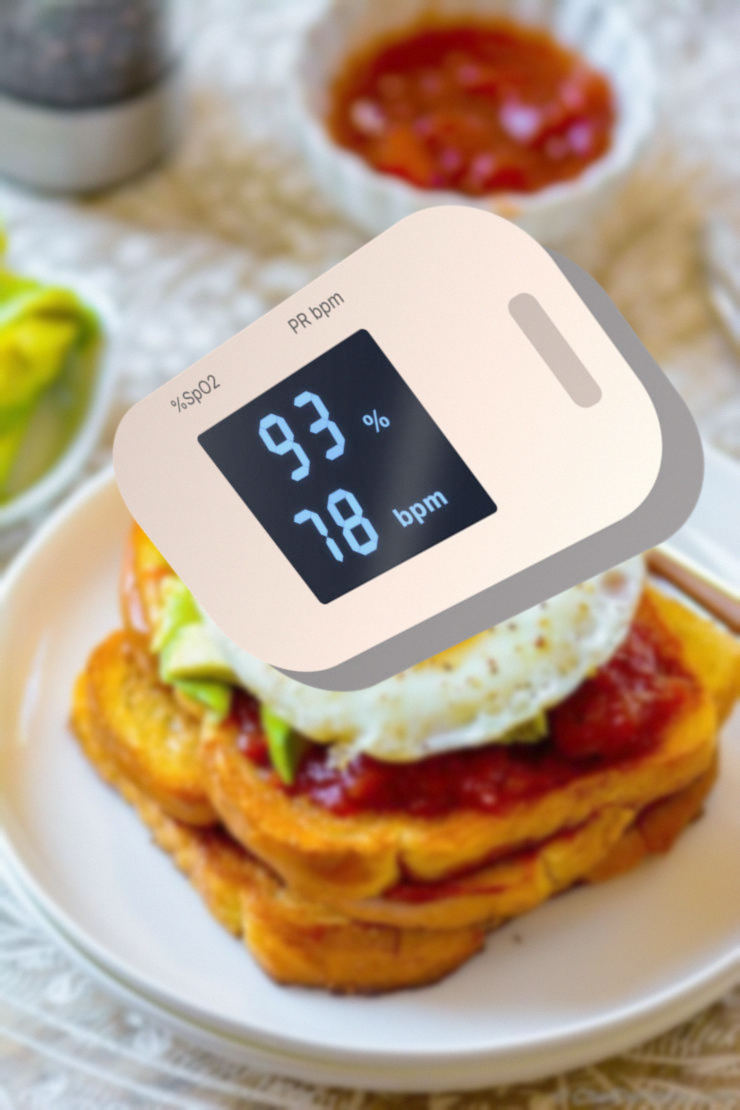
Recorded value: 78
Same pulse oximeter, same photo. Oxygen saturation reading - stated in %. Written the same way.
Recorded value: 93
